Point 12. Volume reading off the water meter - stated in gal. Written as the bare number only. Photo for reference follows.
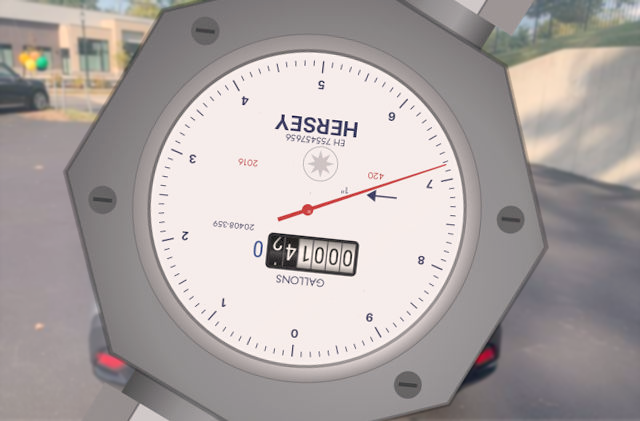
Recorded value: 1416.8
